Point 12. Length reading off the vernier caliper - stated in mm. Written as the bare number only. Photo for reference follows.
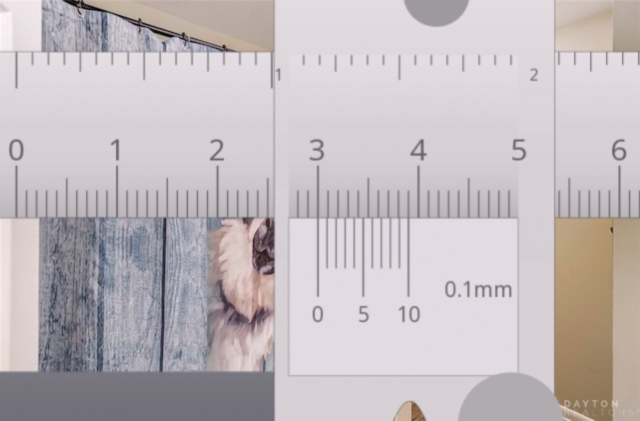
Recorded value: 30.0
